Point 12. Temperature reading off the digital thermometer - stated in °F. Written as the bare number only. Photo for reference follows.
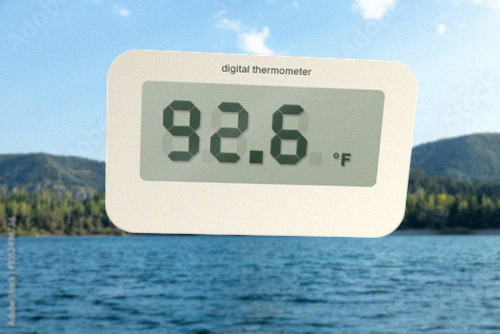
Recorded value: 92.6
